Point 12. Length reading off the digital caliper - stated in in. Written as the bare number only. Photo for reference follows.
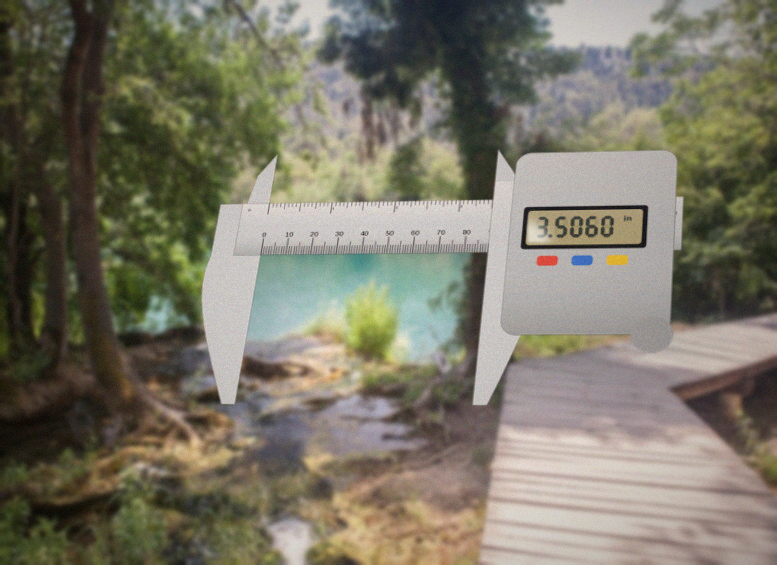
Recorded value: 3.5060
